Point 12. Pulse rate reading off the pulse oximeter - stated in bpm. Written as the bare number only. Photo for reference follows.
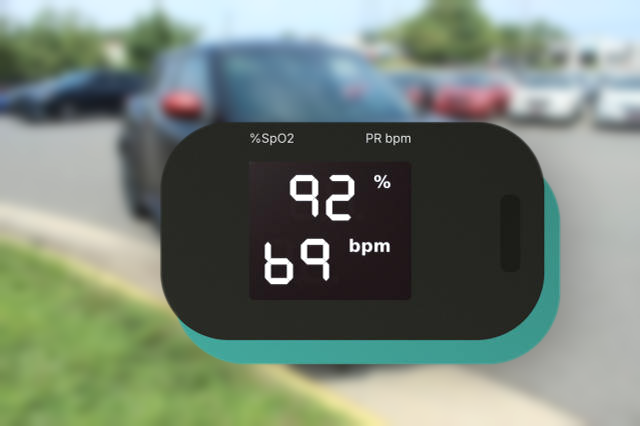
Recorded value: 69
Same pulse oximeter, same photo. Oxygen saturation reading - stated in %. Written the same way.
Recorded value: 92
